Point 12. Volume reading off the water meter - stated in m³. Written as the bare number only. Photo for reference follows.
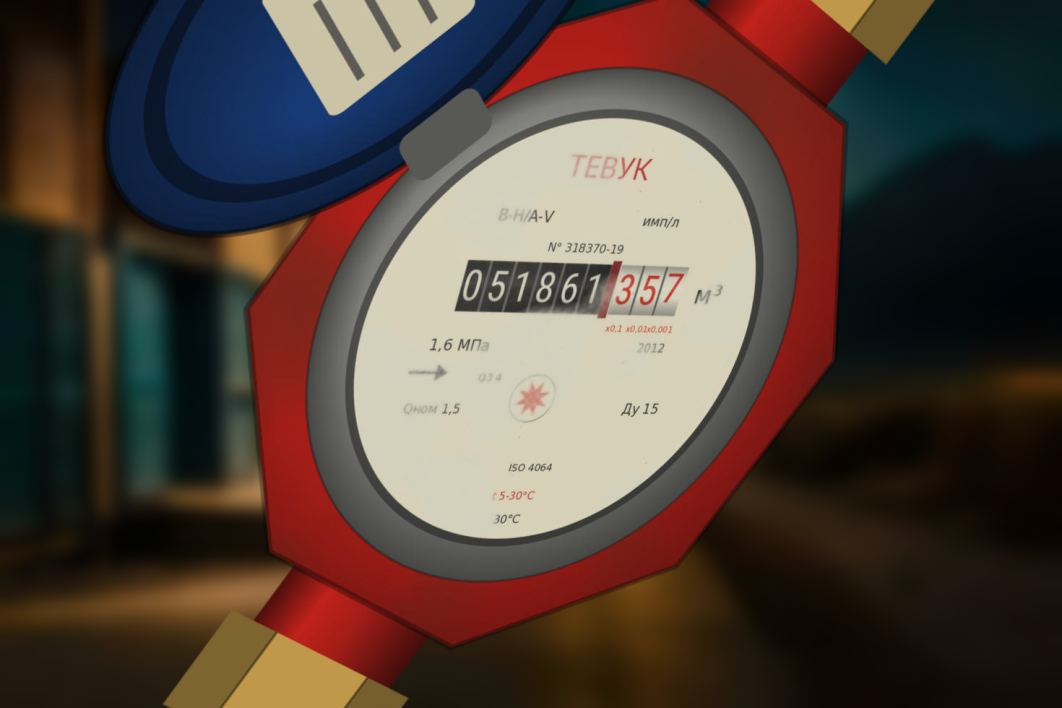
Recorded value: 51861.357
